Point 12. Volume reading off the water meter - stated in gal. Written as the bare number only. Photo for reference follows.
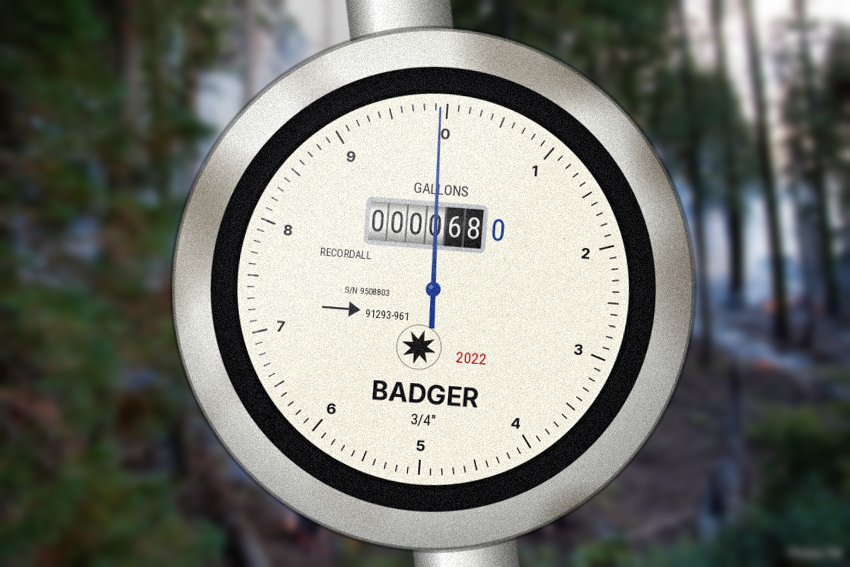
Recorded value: 679.9
